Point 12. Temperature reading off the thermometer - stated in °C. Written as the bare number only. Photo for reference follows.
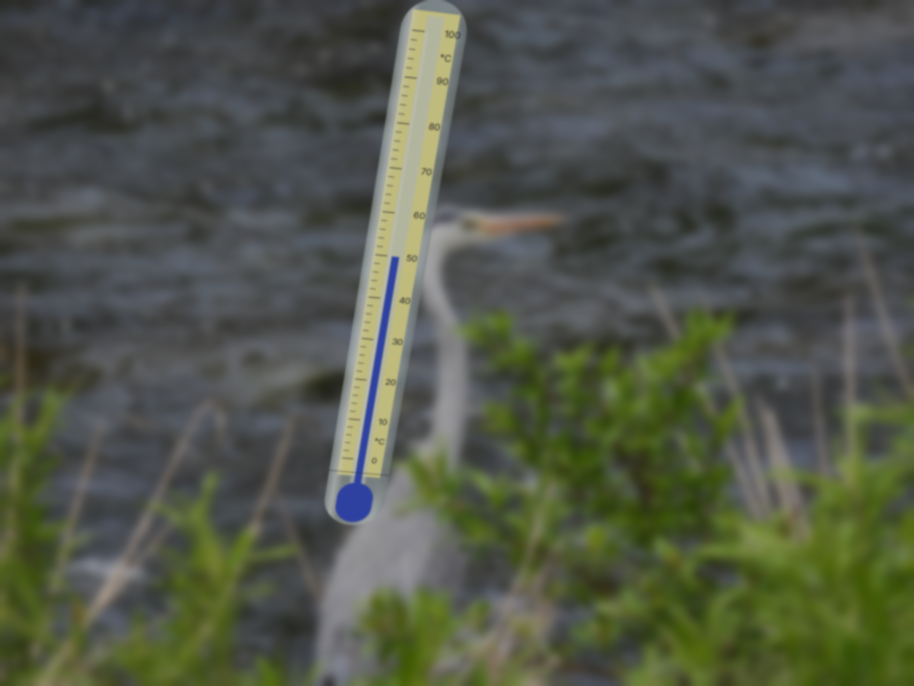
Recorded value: 50
